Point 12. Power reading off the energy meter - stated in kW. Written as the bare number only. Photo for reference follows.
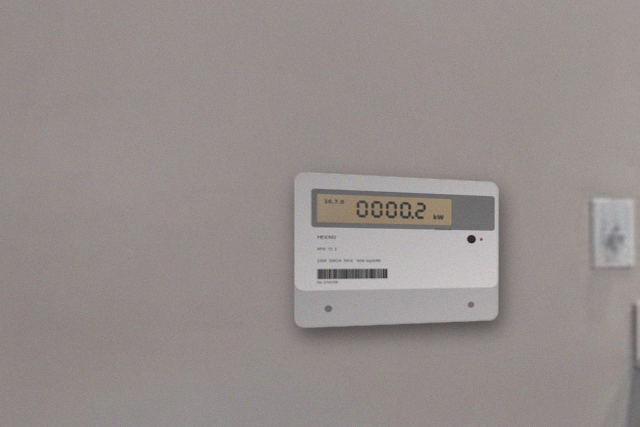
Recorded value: 0.2
